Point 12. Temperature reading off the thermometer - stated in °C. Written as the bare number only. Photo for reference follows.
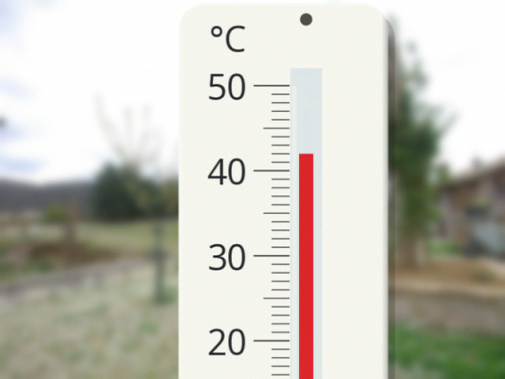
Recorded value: 42
